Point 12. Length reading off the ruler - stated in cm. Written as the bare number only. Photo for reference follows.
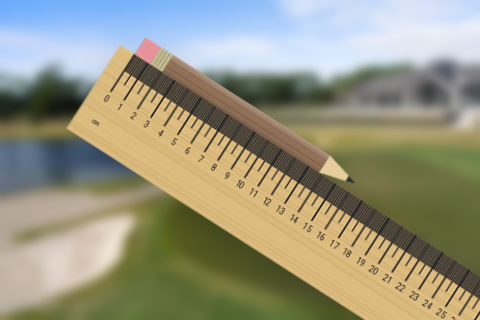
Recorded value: 16
